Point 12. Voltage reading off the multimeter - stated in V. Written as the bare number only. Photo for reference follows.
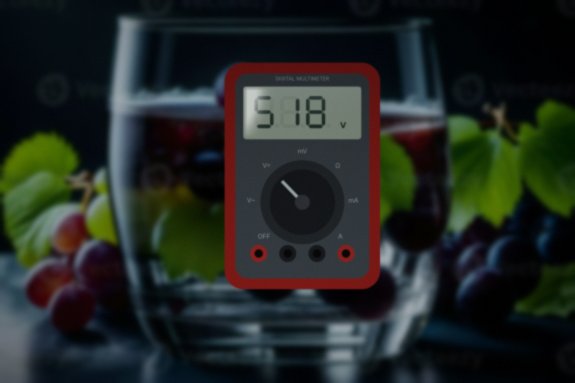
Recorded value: 518
